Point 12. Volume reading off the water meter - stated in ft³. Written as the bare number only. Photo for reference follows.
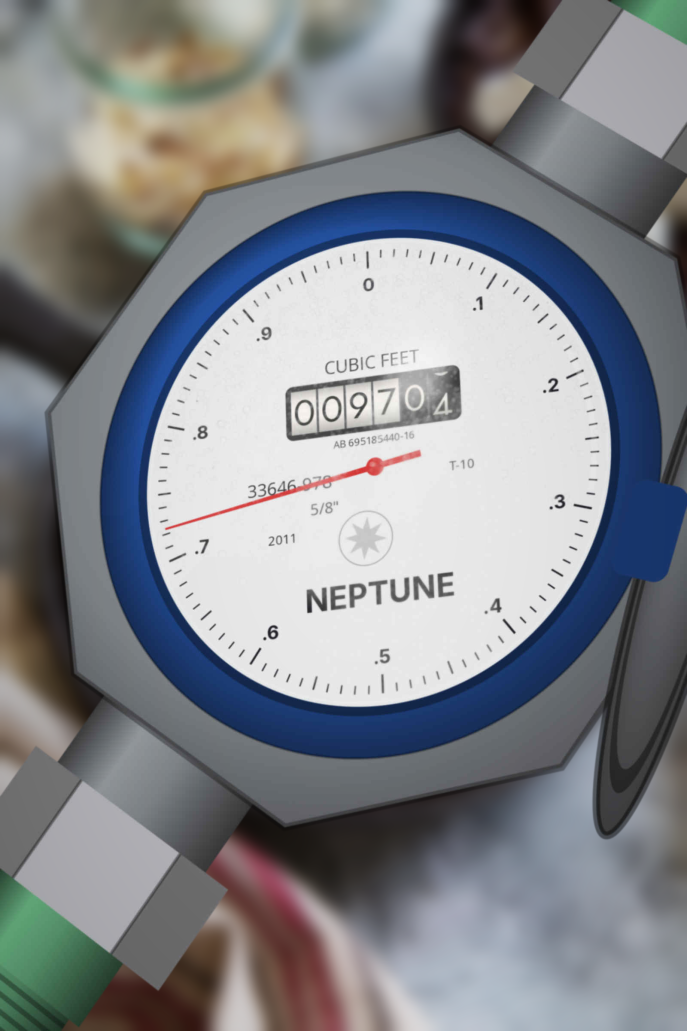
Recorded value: 9703.72
